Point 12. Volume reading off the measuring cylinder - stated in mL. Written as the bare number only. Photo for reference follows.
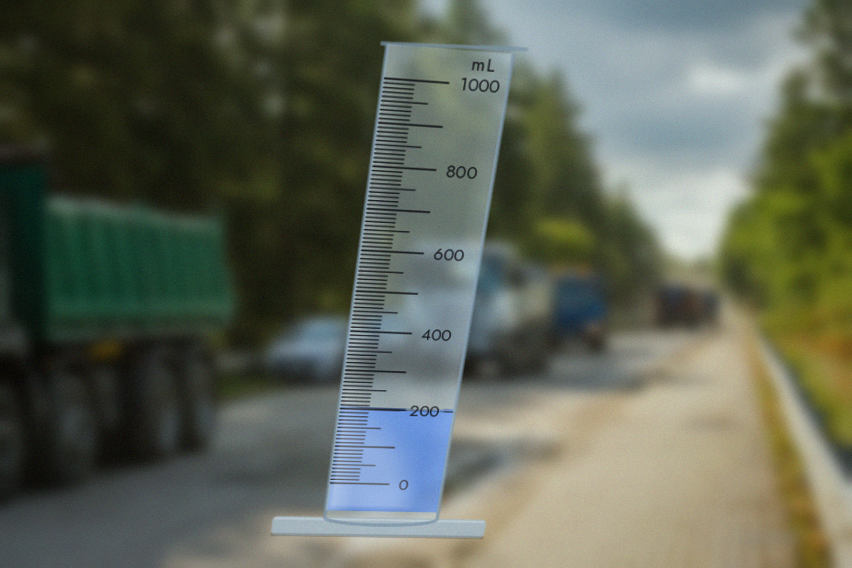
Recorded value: 200
